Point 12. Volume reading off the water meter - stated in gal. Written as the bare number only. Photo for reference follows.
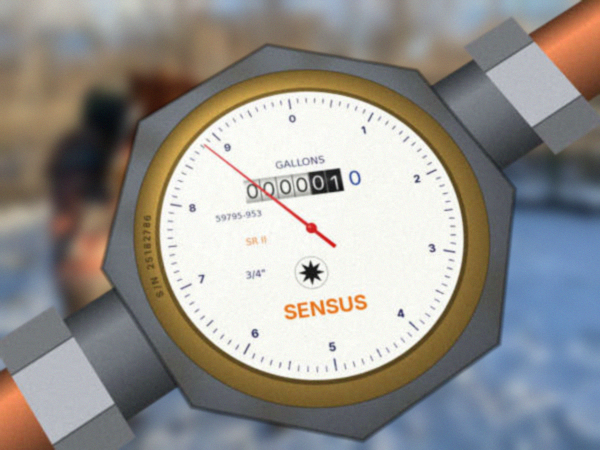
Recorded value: 8.8
